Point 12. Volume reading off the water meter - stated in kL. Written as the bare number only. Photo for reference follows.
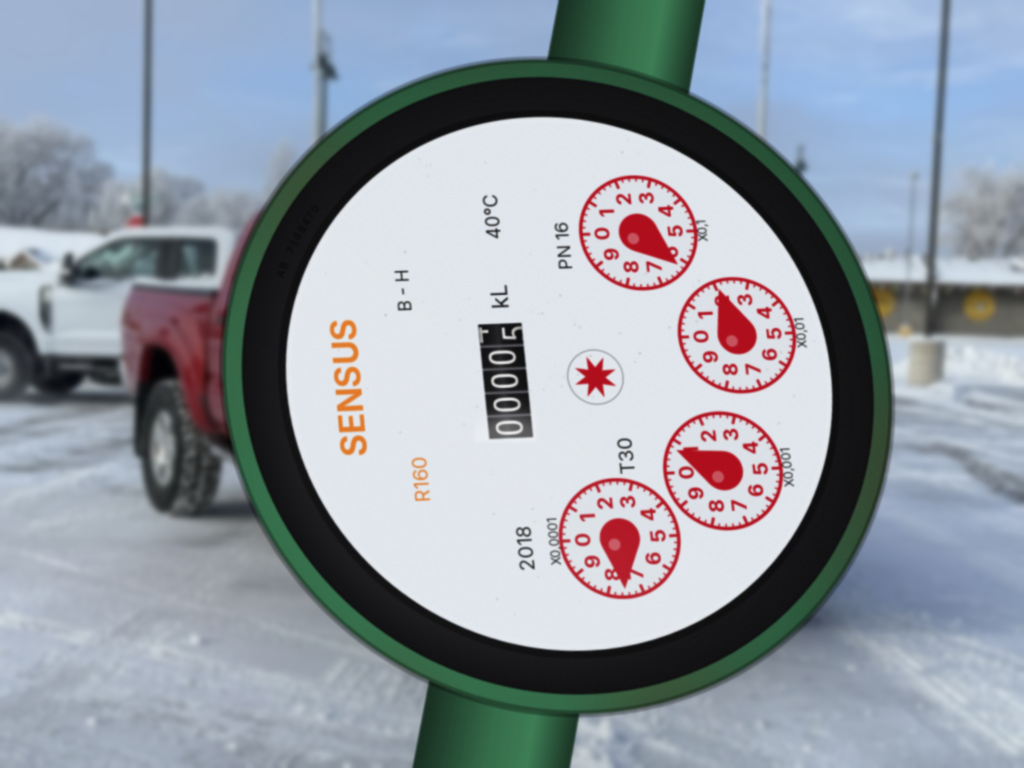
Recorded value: 4.6207
